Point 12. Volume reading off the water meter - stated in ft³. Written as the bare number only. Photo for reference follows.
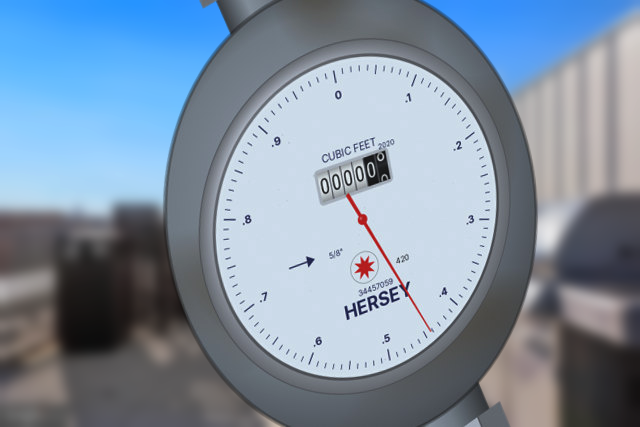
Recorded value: 8.44
